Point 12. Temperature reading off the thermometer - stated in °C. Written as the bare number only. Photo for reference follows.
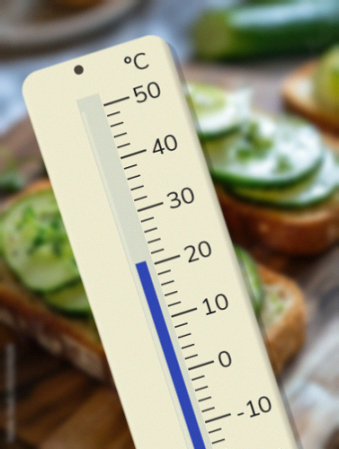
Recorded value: 21
